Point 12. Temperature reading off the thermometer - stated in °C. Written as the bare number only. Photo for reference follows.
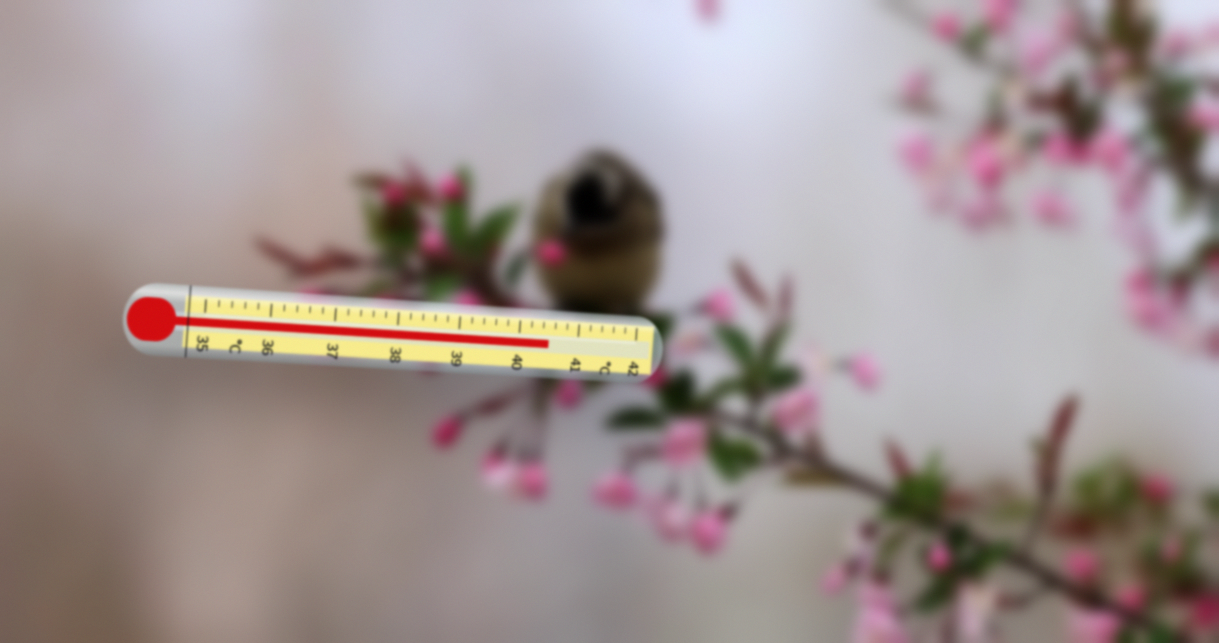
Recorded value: 40.5
